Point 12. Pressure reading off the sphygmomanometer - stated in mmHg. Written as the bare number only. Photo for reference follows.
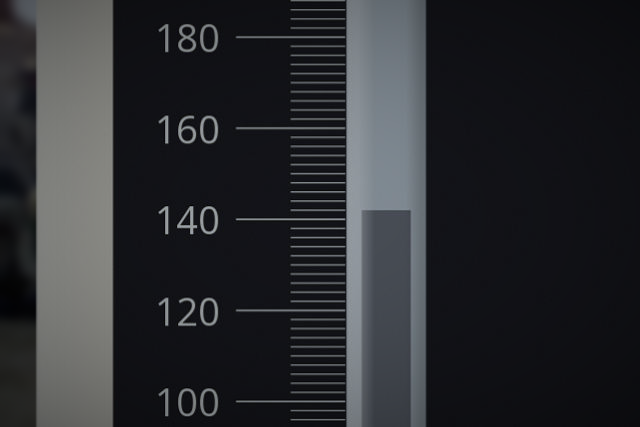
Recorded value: 142
